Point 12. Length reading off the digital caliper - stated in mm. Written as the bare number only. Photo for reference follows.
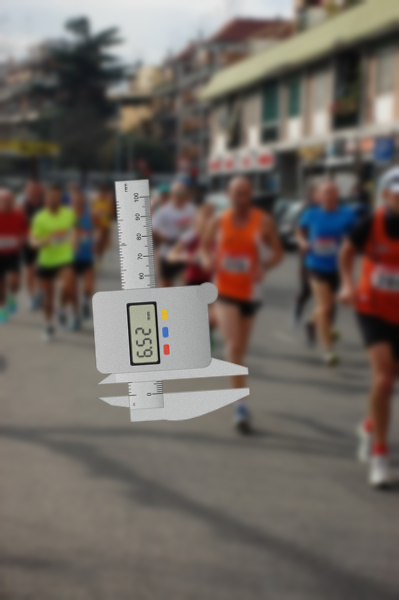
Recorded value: 6.52
